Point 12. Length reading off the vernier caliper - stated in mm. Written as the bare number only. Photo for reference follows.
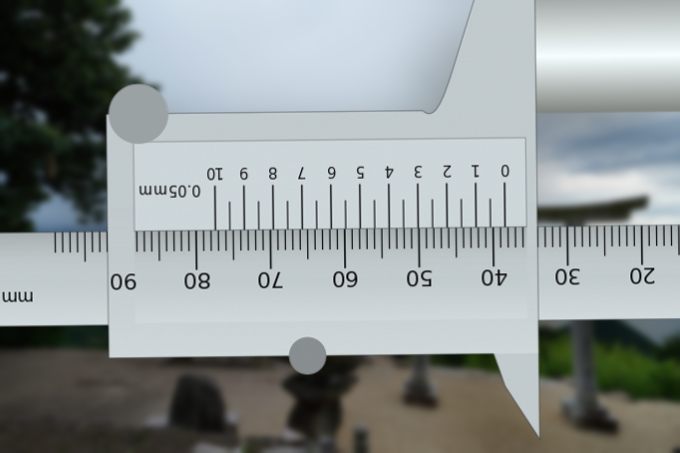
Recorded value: 38.4
